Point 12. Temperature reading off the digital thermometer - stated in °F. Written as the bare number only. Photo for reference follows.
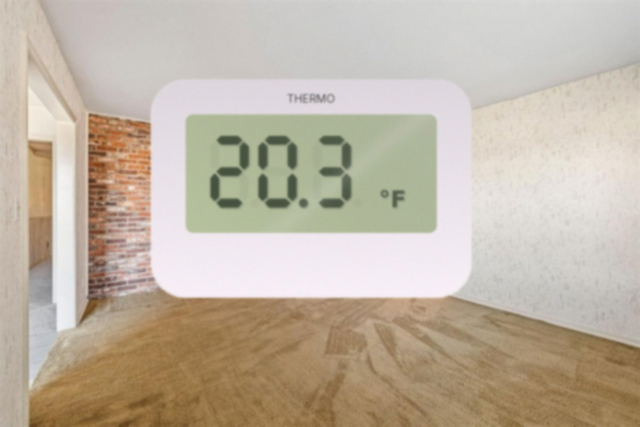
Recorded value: 20.3
